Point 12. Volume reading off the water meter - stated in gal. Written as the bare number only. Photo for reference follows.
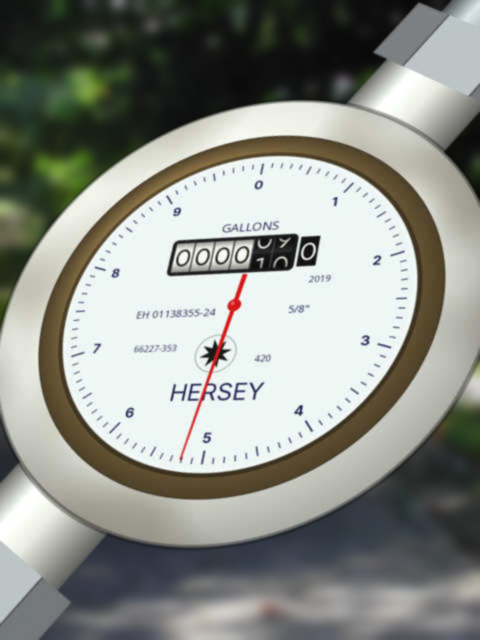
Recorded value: 95.2
